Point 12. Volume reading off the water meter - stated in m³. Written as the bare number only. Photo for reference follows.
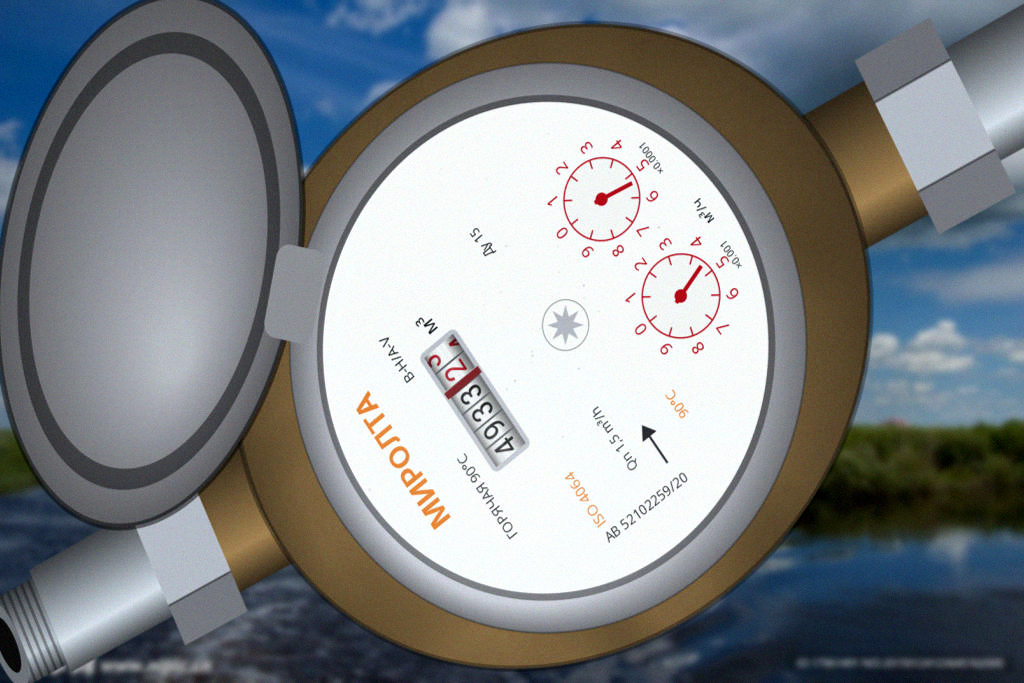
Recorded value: 4933.2345
